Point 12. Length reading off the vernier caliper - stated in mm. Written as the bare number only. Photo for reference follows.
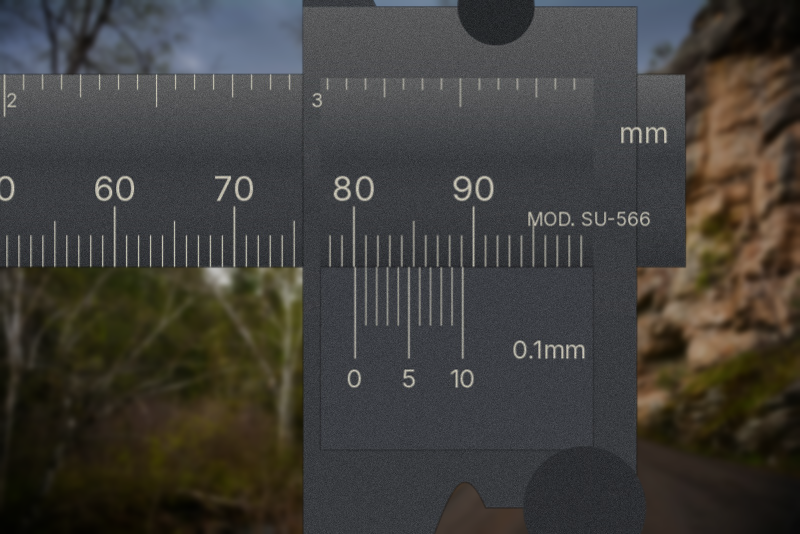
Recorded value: 80.1
